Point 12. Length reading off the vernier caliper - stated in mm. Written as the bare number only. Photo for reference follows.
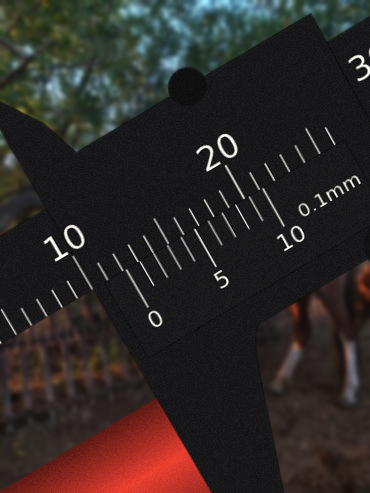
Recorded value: 12.2
